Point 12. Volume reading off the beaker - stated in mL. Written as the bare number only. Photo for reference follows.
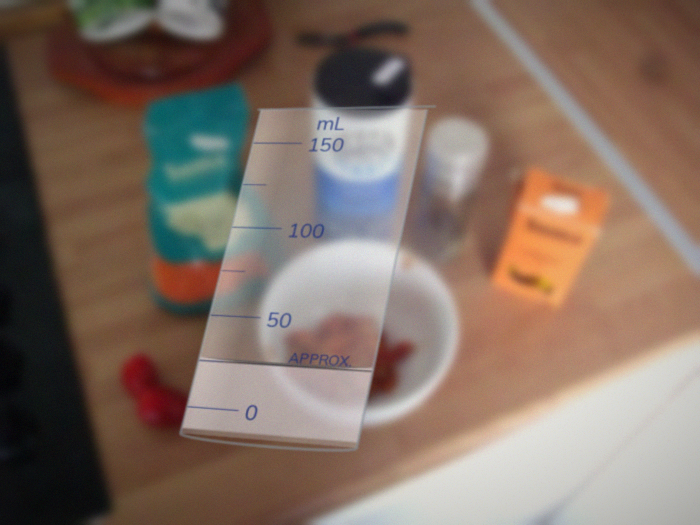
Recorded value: 25
